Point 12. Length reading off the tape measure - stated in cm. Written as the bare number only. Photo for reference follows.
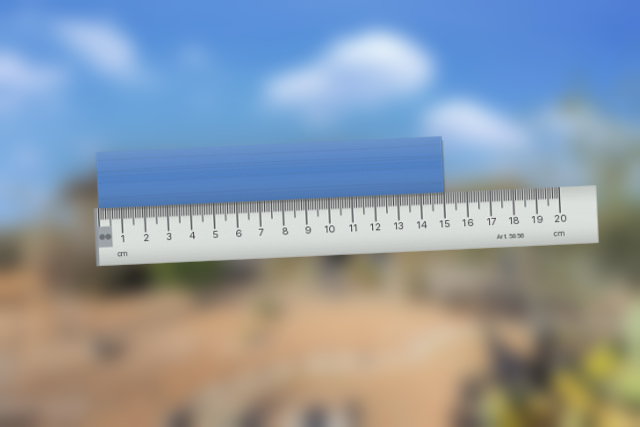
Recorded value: 15
